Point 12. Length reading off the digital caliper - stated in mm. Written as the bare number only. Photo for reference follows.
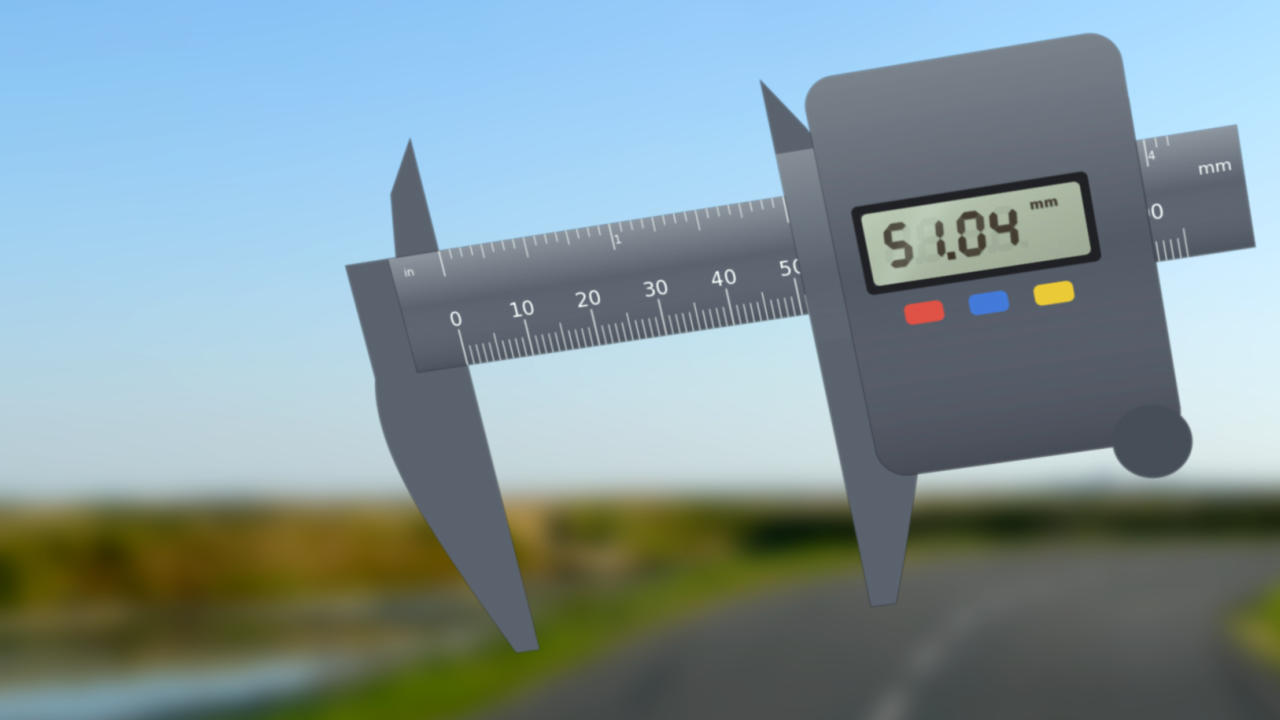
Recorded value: 51.04
